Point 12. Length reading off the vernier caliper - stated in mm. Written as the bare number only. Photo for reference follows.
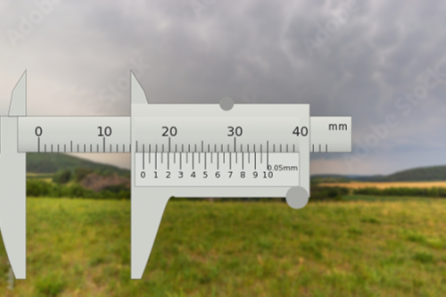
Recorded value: 16.0
